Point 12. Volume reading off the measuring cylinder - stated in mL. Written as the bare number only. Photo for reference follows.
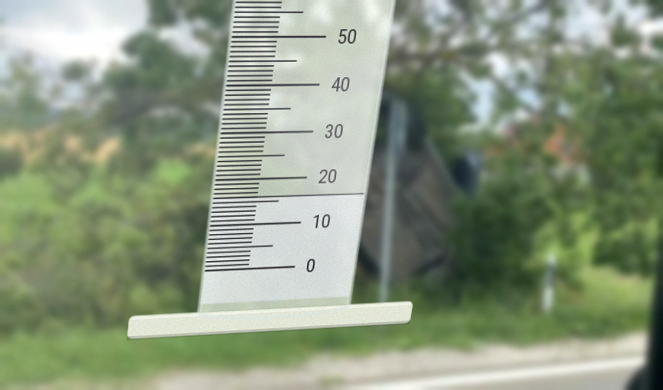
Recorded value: 16
